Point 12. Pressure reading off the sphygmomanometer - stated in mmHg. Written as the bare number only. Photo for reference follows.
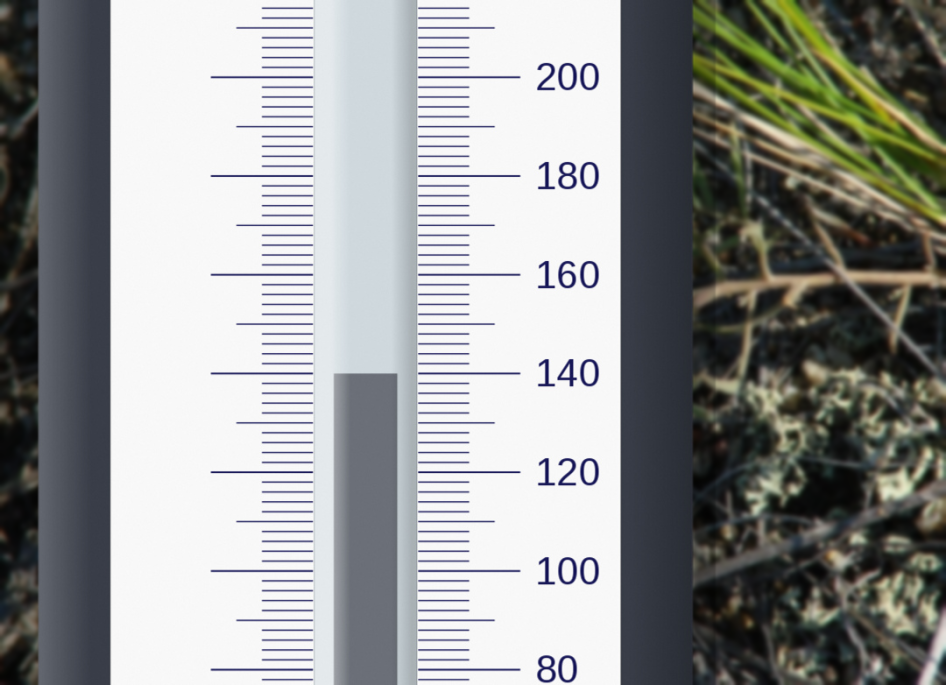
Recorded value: 140
